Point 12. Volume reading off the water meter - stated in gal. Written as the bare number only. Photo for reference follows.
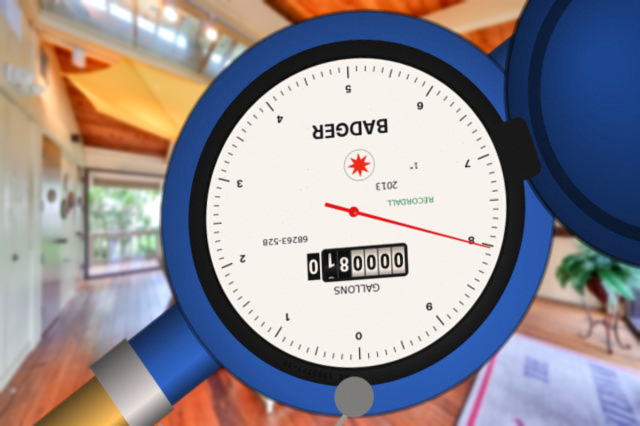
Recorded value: 808.0
